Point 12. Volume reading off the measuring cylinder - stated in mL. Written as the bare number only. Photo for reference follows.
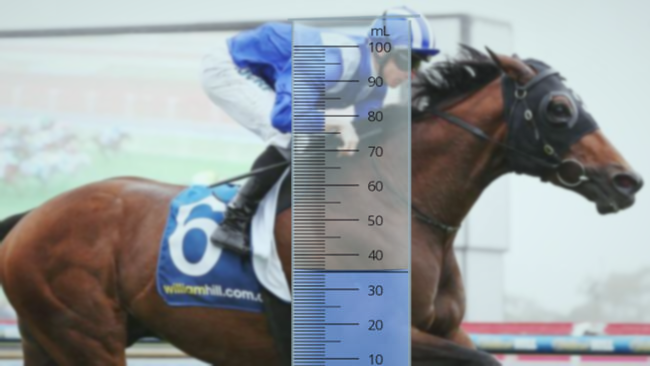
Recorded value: 35
